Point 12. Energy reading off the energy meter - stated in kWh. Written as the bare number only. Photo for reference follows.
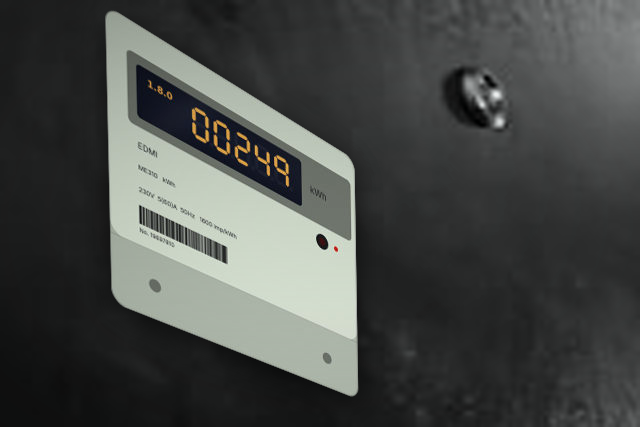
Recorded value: 249
